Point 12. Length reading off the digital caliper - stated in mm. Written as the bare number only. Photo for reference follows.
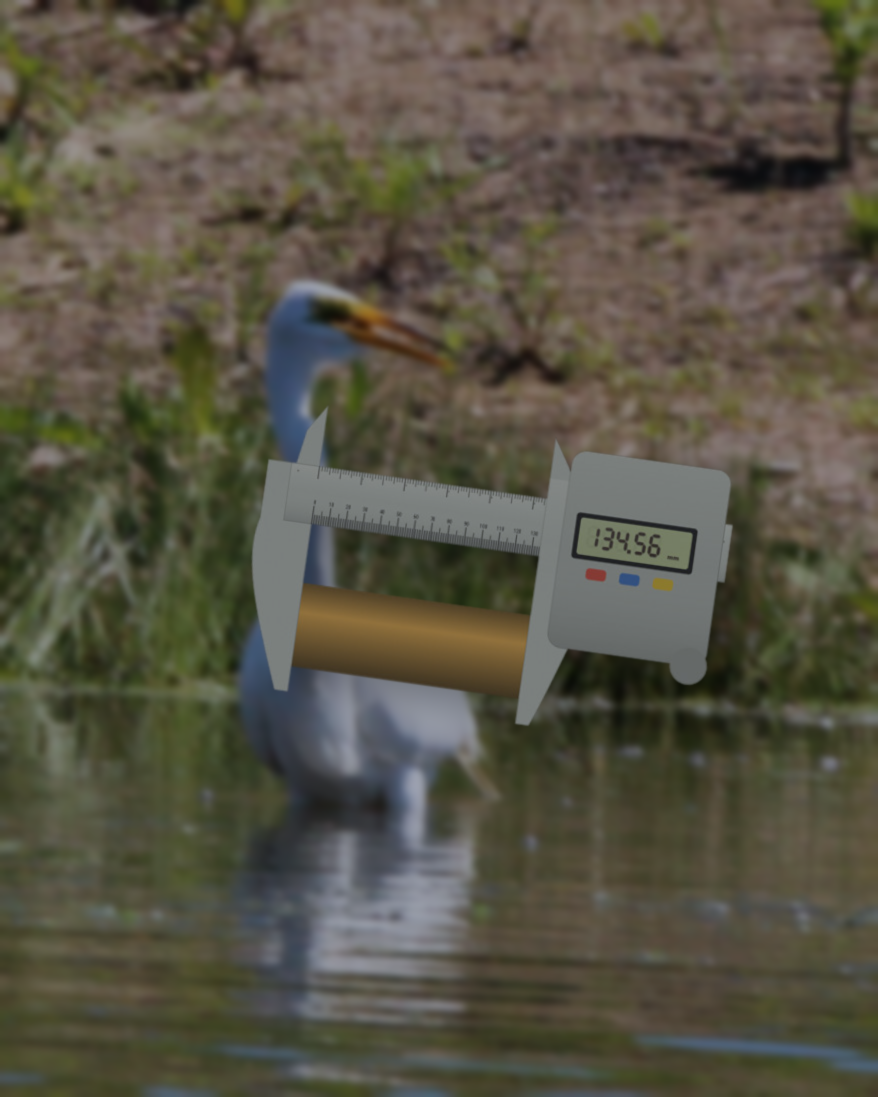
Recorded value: 134.56
